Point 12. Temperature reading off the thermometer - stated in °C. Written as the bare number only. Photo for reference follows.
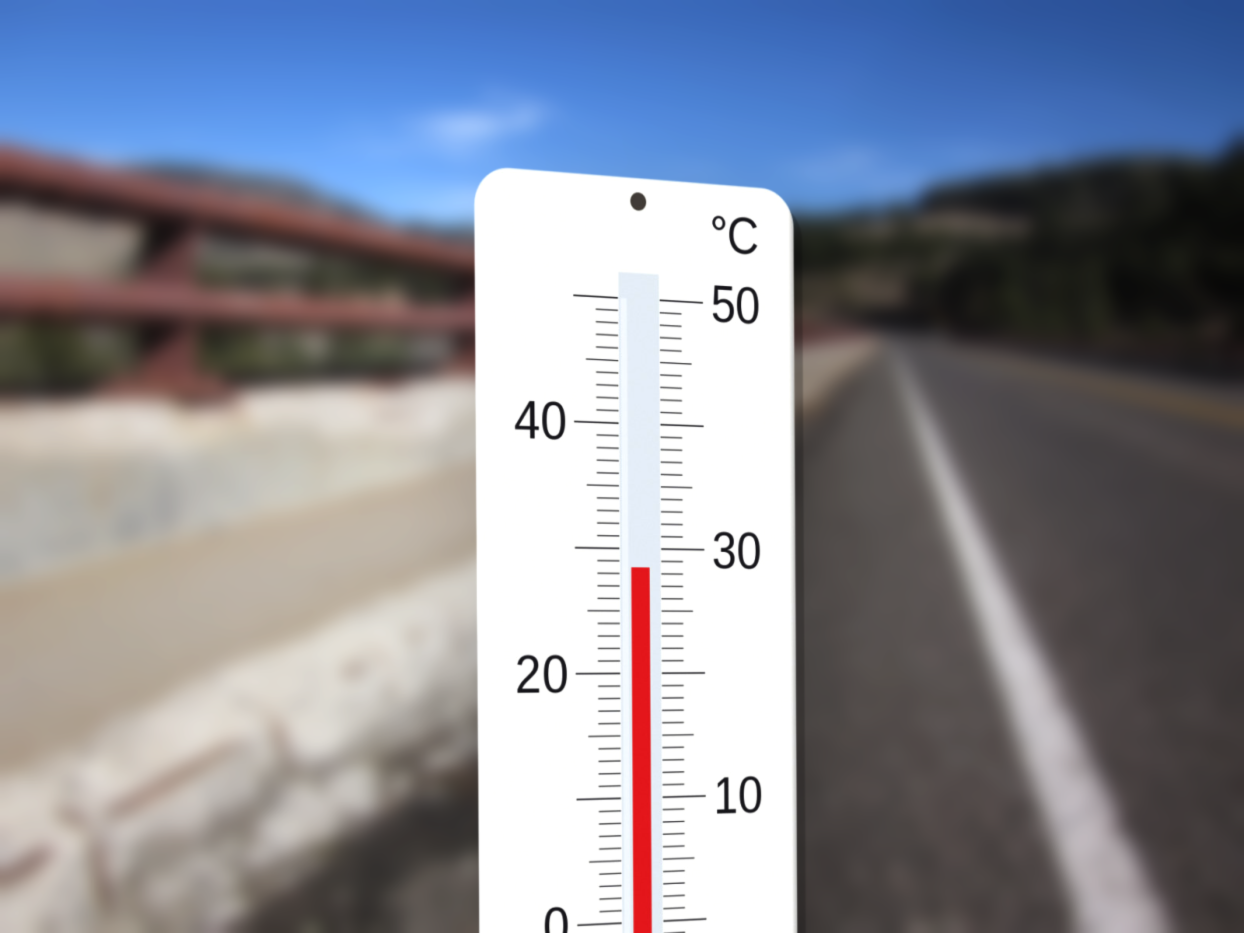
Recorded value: 28.5
